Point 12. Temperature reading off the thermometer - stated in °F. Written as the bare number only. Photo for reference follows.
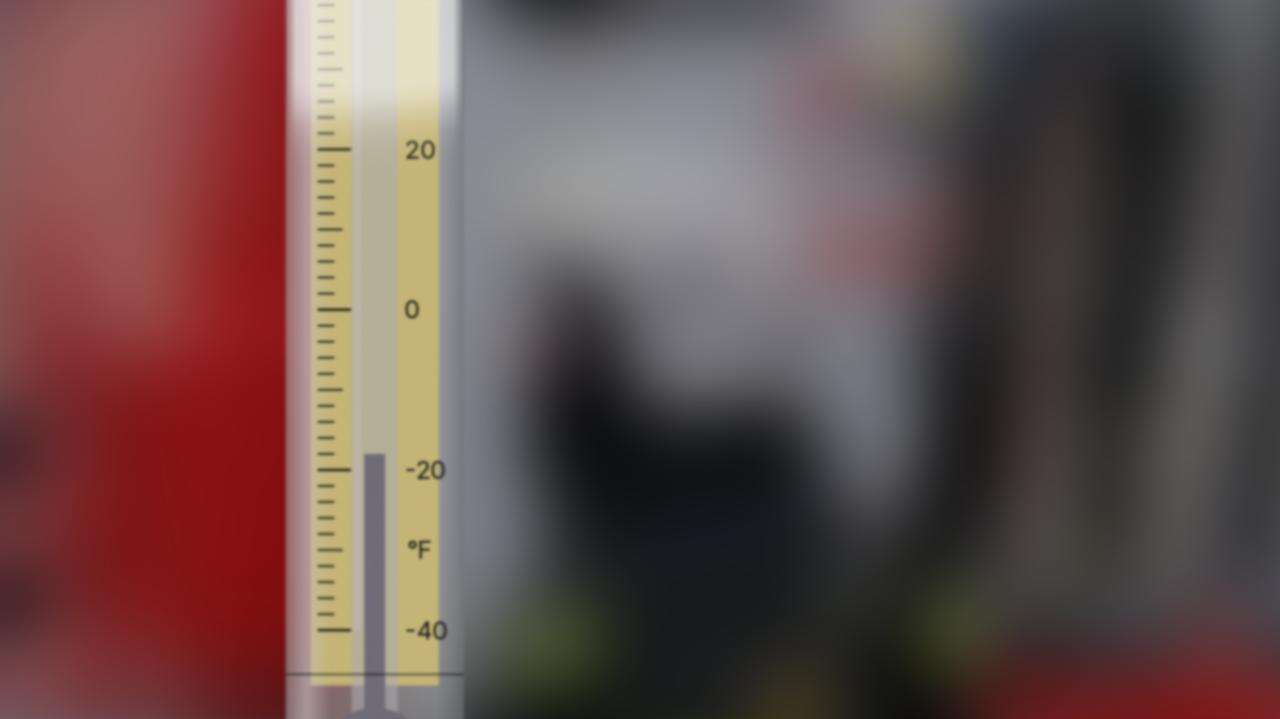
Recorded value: -18
